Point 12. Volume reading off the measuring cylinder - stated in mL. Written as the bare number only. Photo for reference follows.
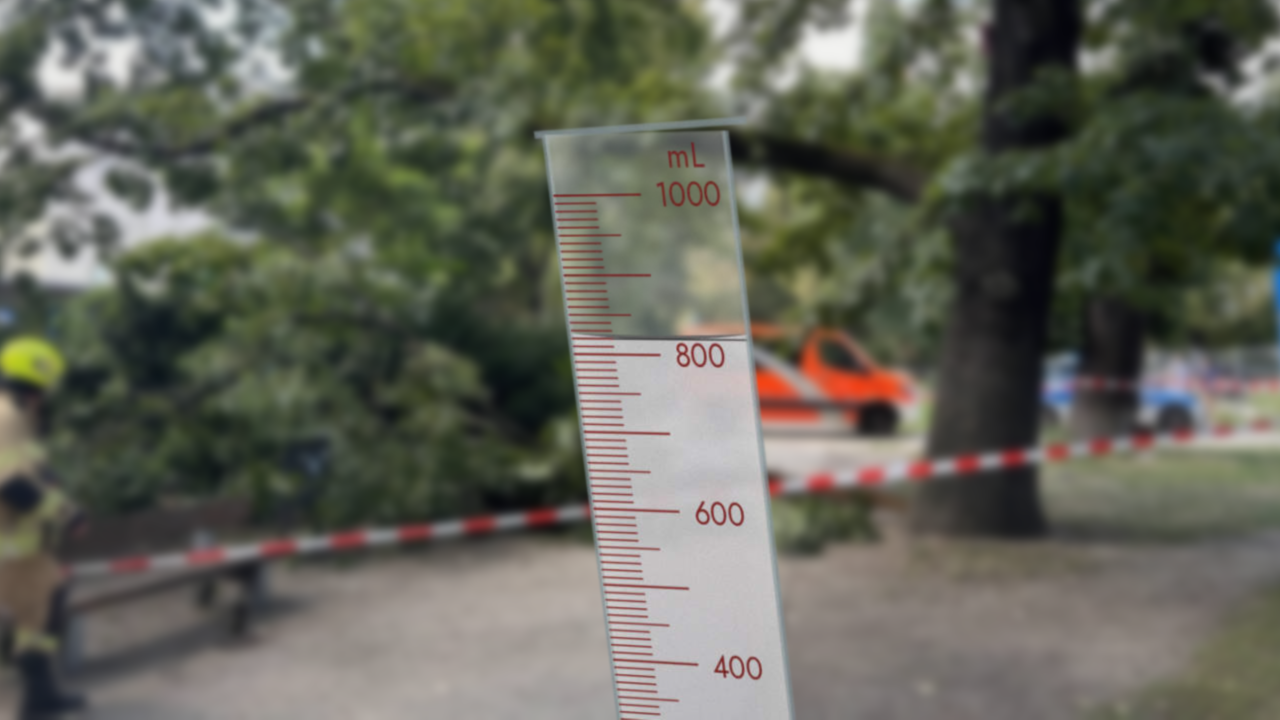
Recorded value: 820
